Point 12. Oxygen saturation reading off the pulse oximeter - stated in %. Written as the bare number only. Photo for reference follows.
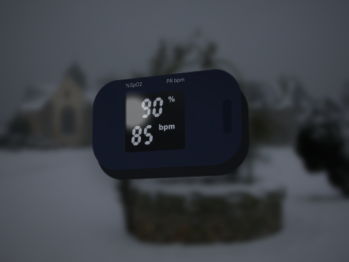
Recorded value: 90
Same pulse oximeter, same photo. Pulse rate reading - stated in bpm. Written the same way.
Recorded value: 85
